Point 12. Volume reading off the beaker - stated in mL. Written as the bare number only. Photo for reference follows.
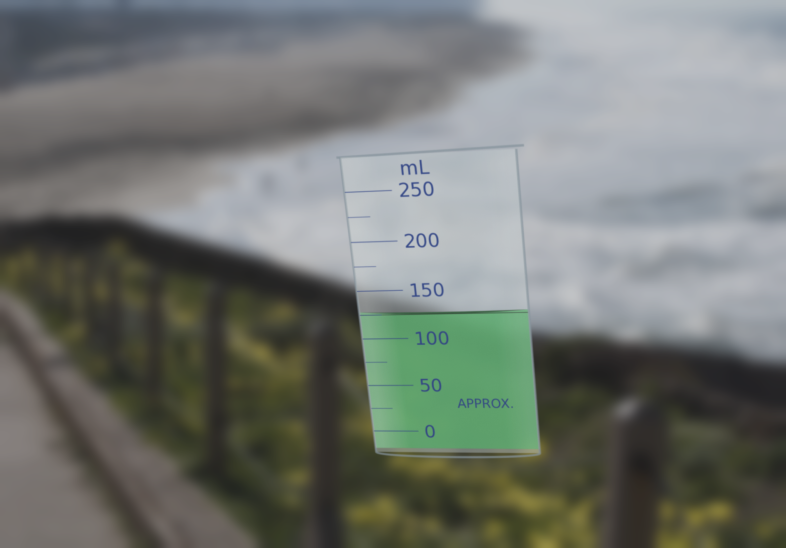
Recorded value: 125
